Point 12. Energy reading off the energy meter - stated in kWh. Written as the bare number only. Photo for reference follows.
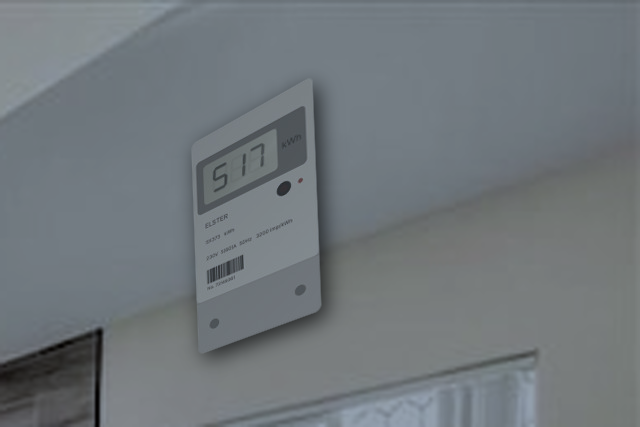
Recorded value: 517
